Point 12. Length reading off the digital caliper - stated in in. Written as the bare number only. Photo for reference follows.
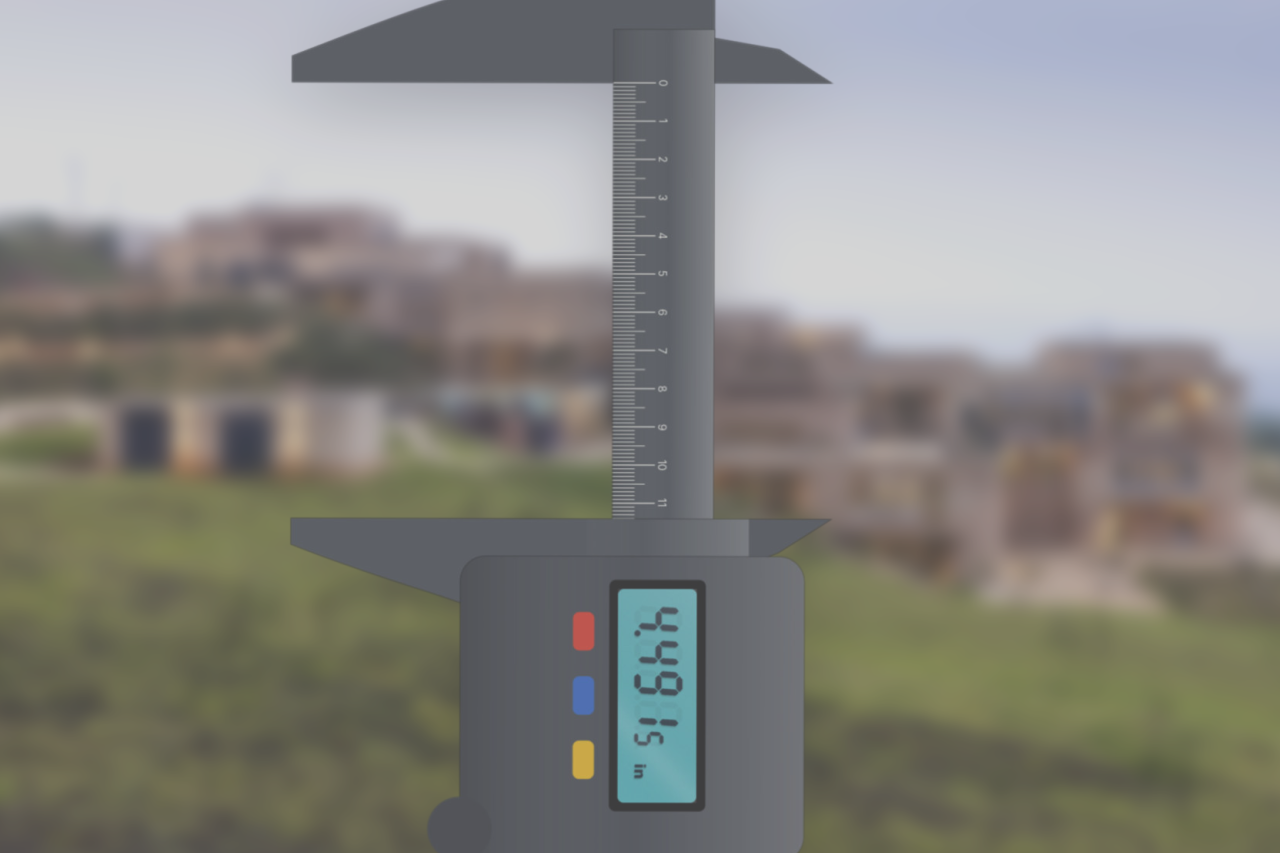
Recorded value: 4.4915
